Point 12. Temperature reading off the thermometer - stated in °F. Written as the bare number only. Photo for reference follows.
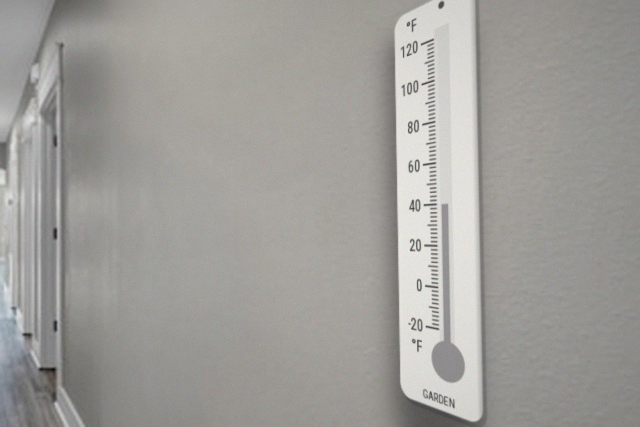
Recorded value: 40
